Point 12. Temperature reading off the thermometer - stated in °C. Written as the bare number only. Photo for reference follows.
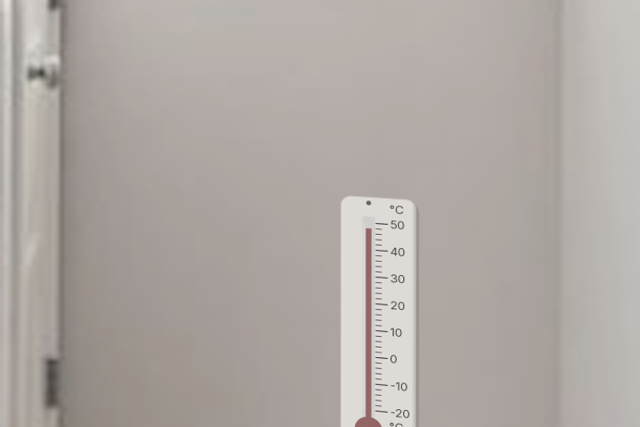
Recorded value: 48
